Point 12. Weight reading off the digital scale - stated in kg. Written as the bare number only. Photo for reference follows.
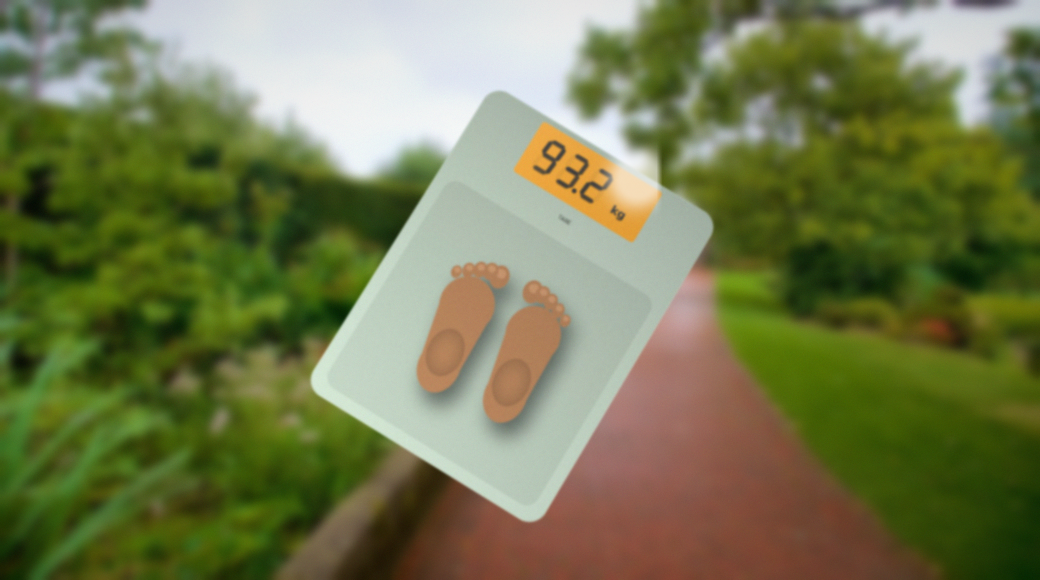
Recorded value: 93.2
